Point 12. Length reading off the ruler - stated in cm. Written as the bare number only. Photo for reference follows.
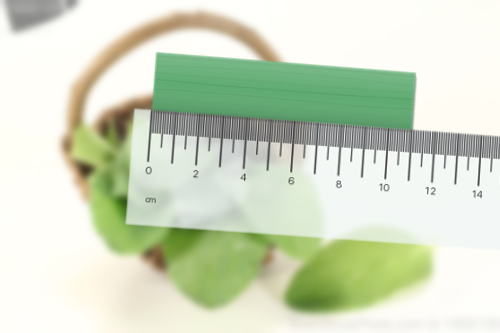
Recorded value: 11
